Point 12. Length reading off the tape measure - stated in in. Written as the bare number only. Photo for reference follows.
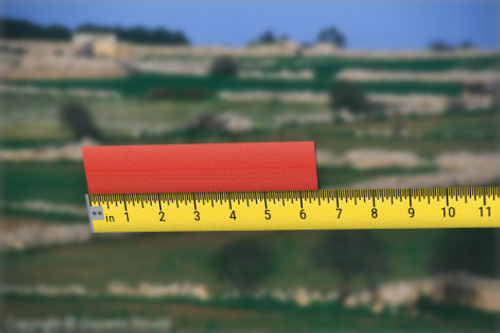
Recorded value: 6.5
